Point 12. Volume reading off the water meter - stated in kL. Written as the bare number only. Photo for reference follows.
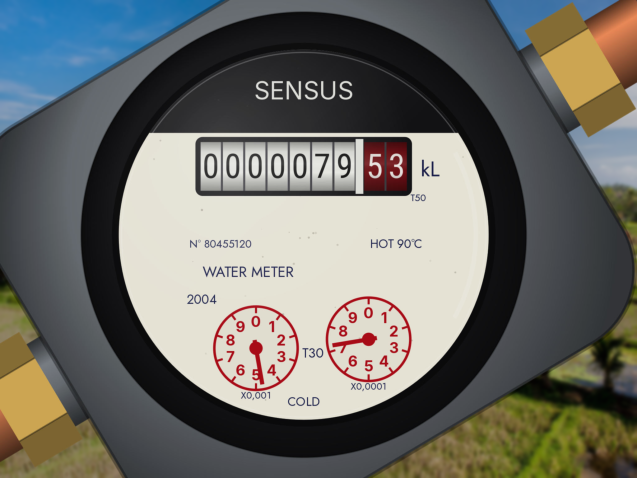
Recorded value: 79.5347
